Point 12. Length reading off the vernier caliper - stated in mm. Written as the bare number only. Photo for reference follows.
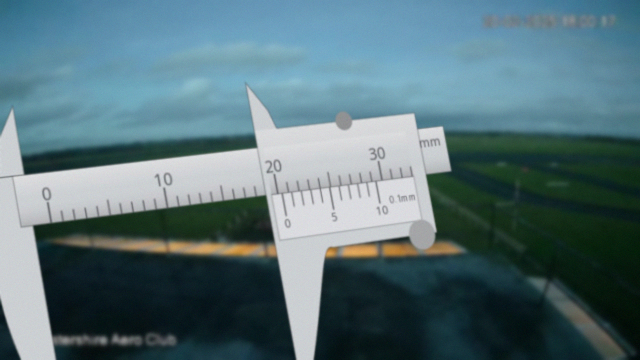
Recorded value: 20.4
